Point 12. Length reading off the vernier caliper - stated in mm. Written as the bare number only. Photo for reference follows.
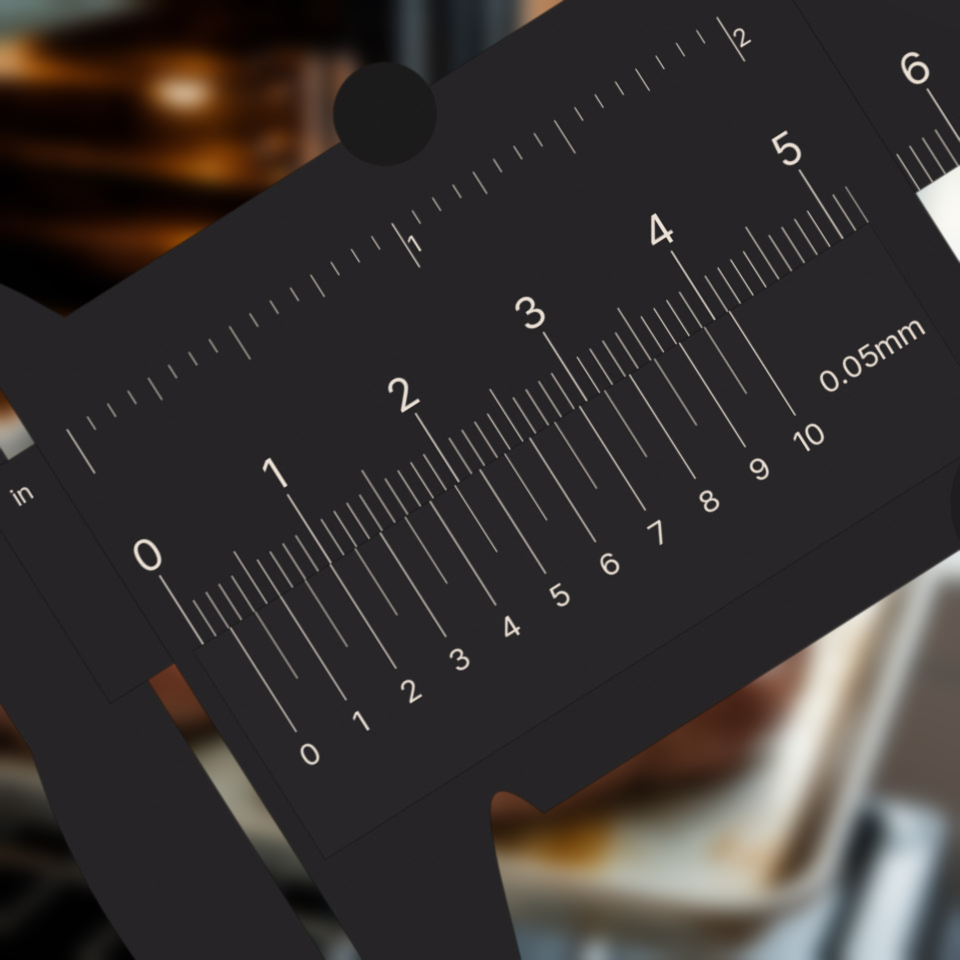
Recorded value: 2.1
